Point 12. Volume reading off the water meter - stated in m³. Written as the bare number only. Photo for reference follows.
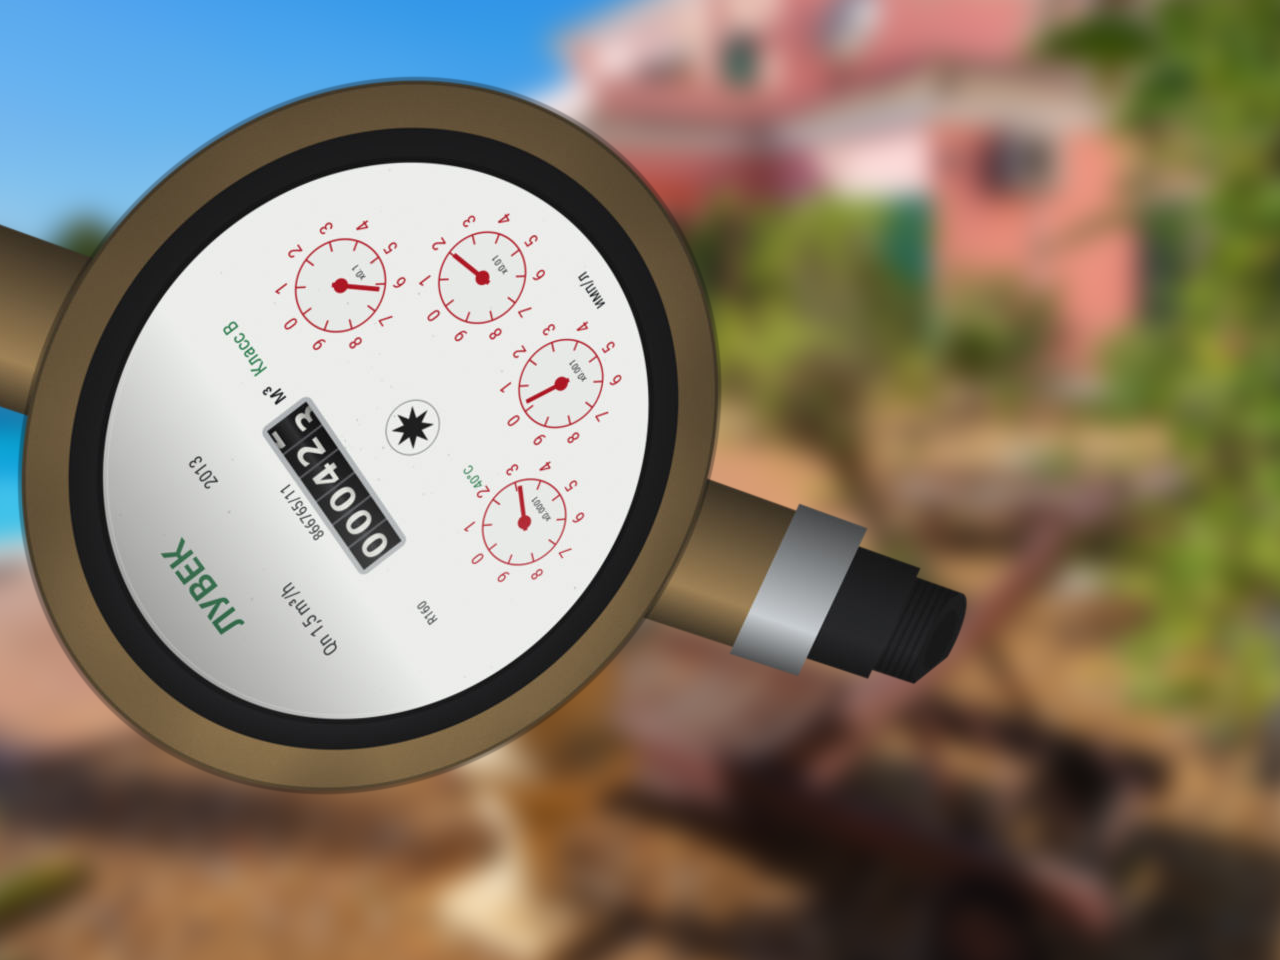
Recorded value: 422.6203
